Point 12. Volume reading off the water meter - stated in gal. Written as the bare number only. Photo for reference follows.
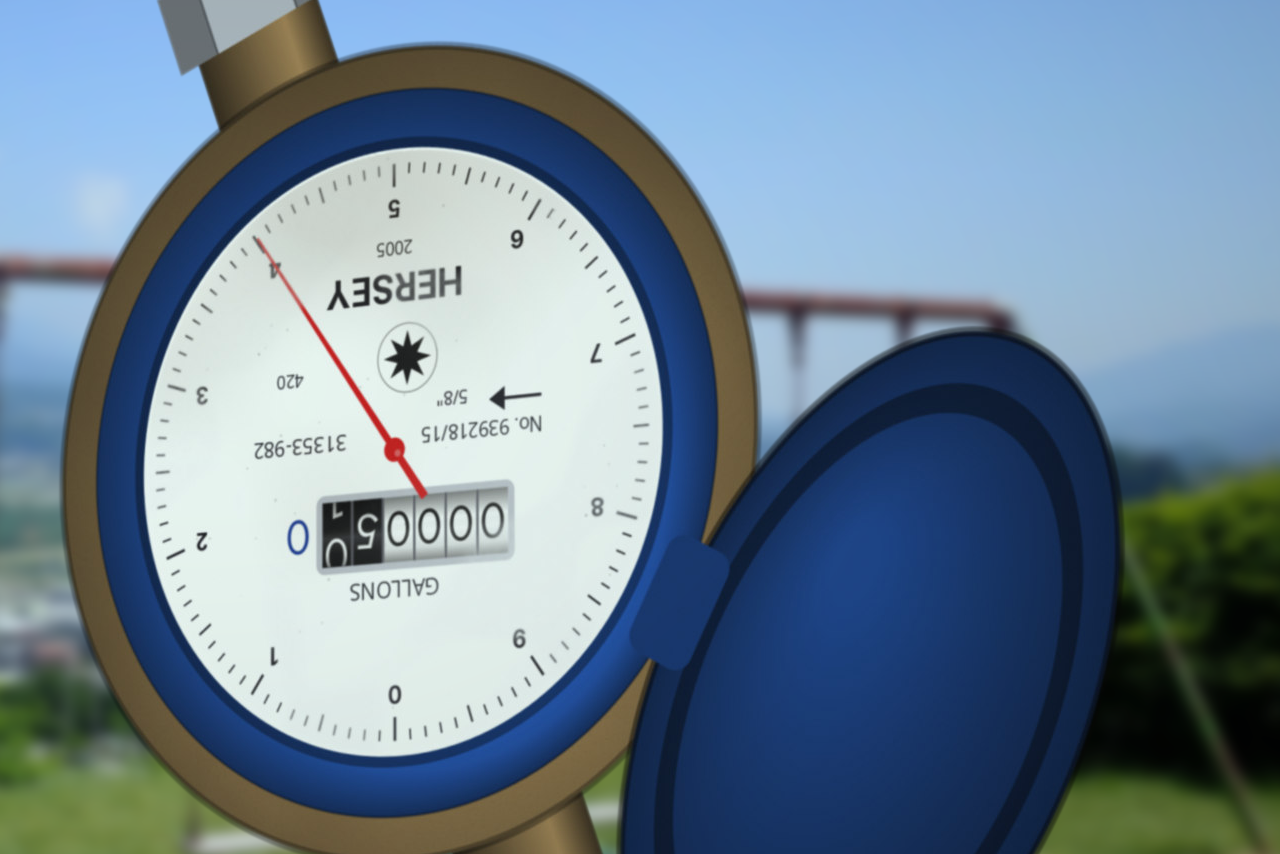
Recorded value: 504.0
